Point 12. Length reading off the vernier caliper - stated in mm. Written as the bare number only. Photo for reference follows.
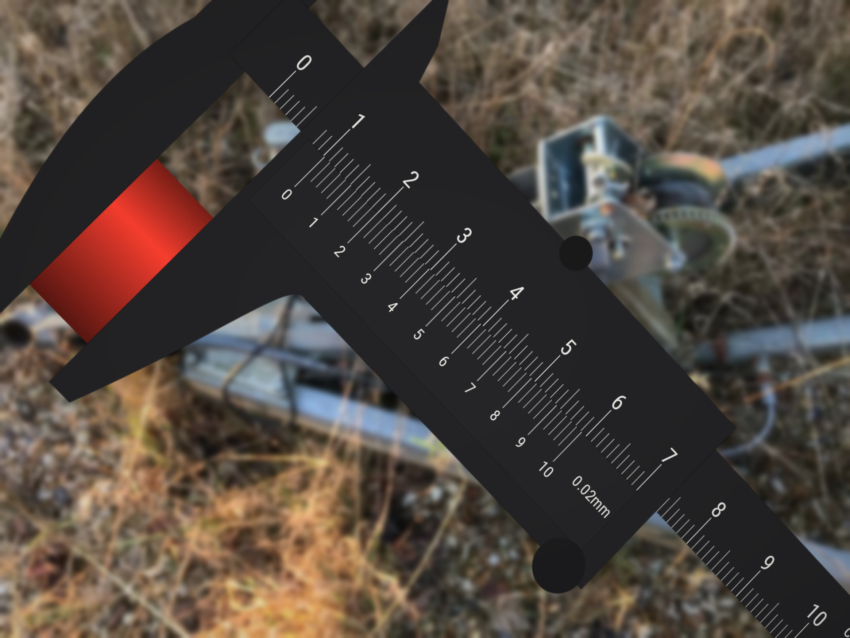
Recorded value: 10.2
